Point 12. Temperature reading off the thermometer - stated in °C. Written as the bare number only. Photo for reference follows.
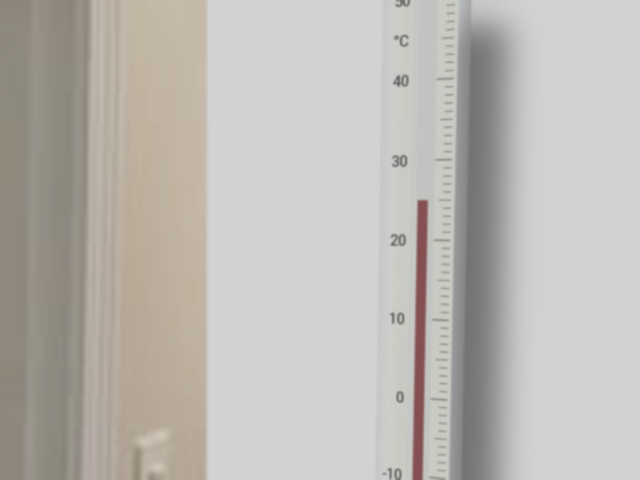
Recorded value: 25
